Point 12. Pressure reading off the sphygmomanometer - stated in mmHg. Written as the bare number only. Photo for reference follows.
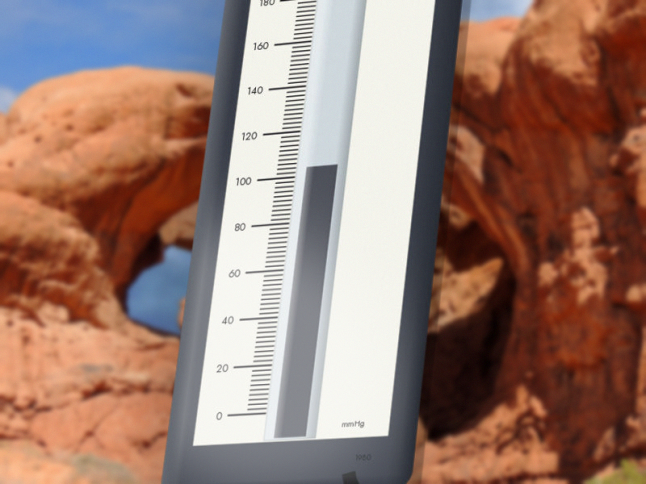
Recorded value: 104
